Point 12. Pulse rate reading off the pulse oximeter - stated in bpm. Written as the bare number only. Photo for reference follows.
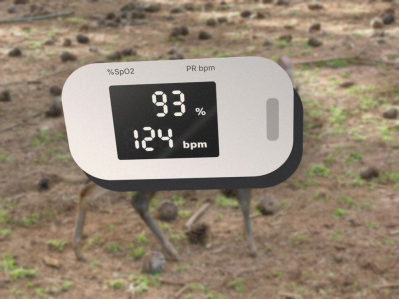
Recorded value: 124
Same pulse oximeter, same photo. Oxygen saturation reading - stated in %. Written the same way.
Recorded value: 93
